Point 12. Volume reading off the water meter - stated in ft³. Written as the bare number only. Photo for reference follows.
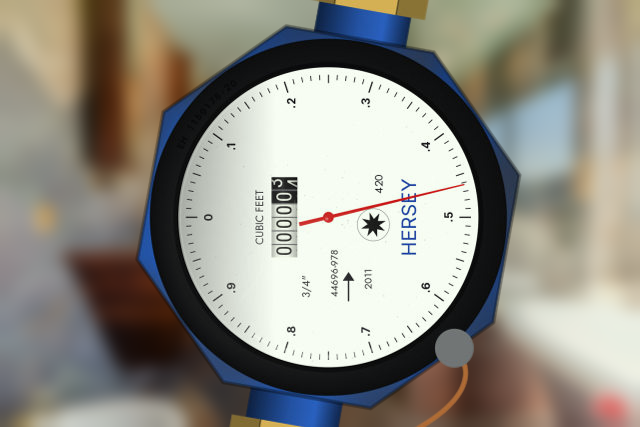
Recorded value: 3.46
